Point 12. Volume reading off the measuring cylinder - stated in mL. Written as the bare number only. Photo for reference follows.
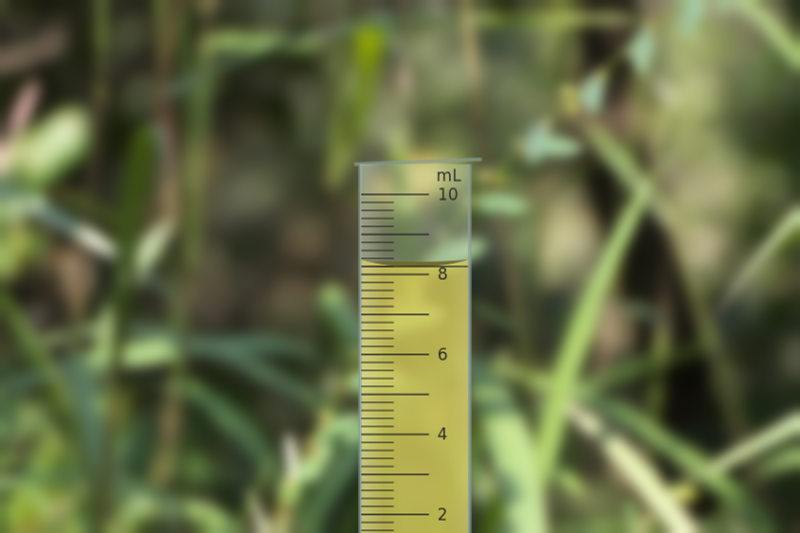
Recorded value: 8.2
